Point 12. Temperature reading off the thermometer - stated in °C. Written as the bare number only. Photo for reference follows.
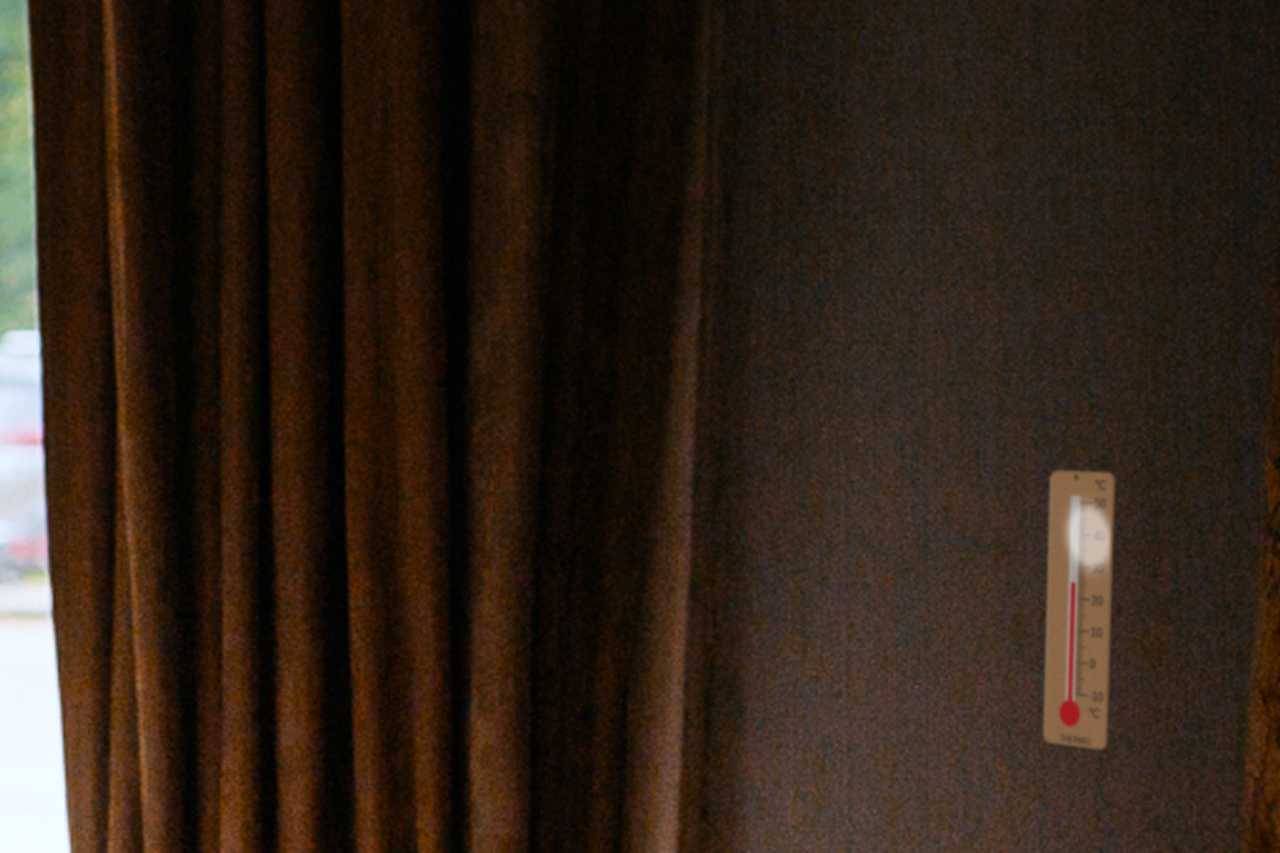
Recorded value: 25
